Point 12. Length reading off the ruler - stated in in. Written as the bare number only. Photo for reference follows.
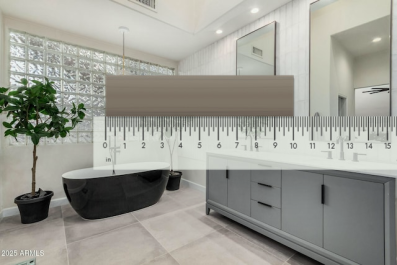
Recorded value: 10
